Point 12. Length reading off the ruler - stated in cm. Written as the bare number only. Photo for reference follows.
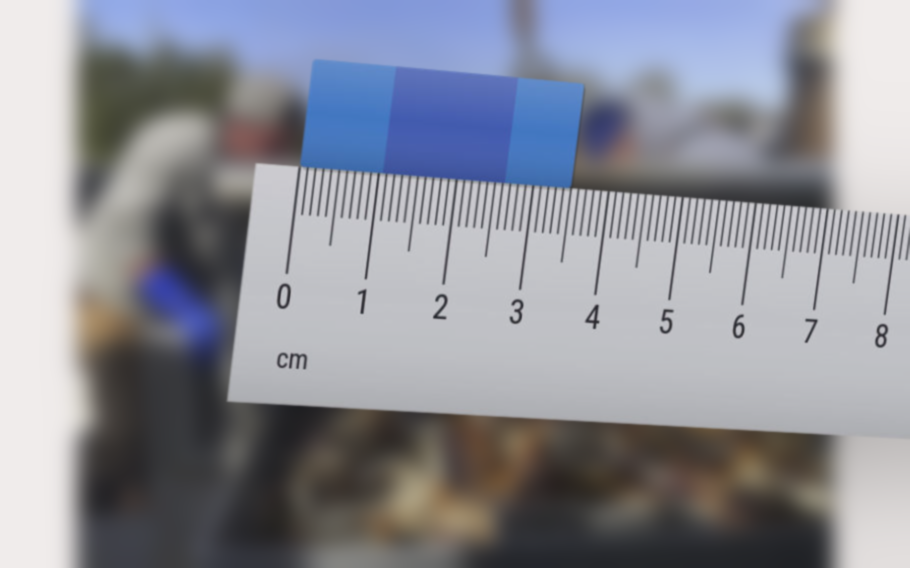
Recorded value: 3.5
